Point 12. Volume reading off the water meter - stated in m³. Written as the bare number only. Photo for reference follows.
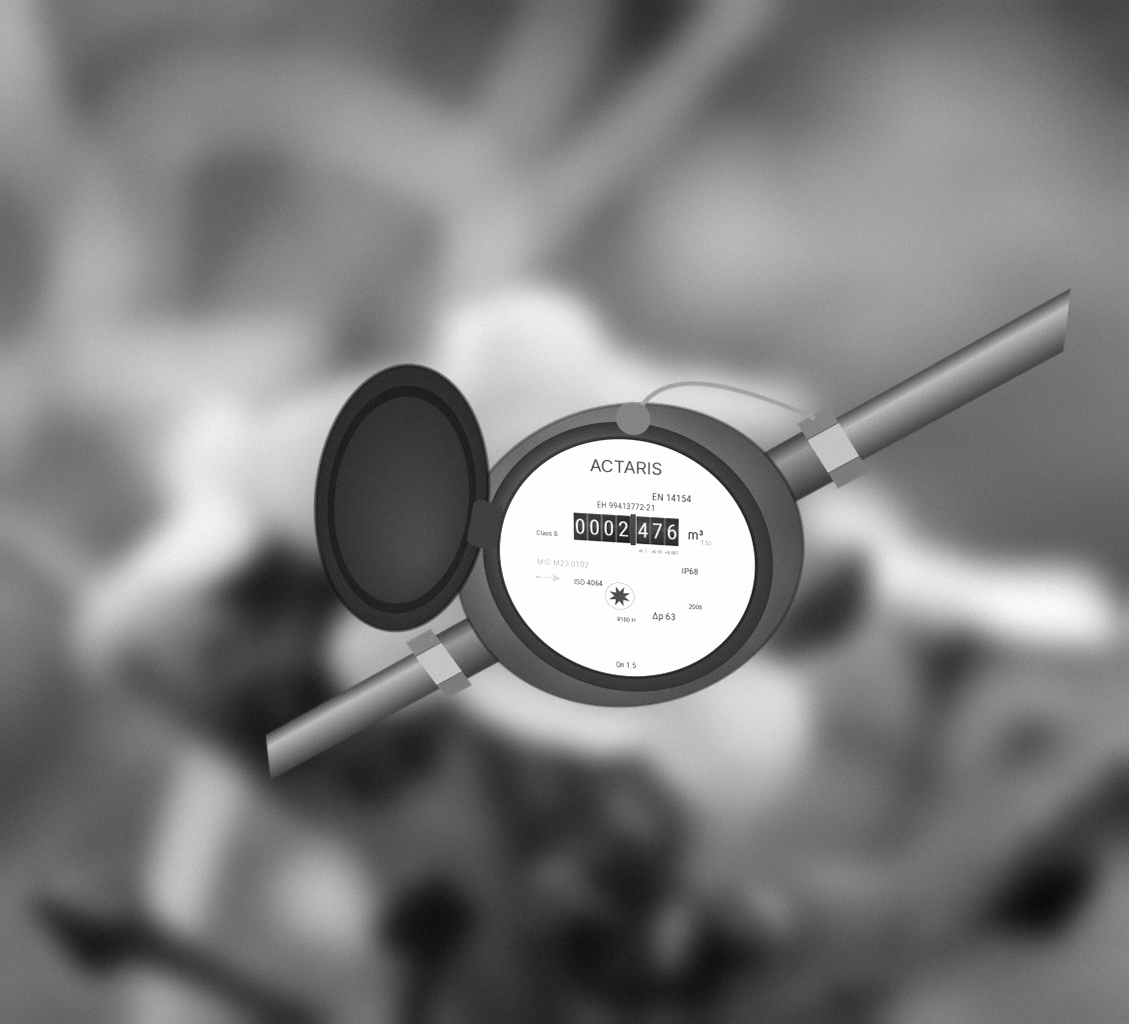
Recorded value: 2.476
